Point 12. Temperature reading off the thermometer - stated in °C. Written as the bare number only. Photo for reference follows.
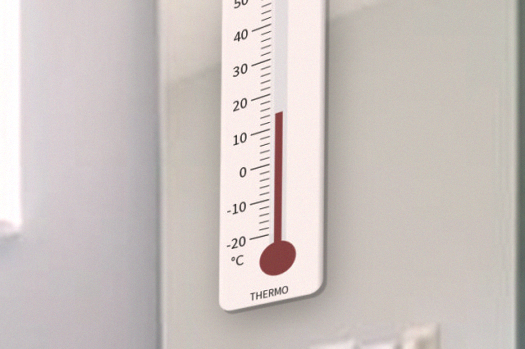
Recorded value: 14
